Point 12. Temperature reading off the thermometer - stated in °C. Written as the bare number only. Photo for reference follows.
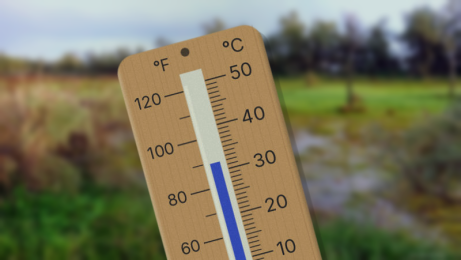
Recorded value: 32
